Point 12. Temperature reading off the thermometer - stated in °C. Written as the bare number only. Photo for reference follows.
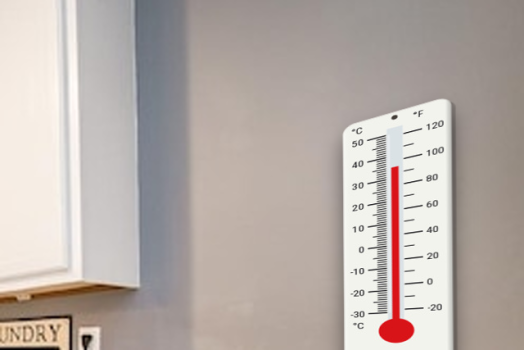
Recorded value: 35
